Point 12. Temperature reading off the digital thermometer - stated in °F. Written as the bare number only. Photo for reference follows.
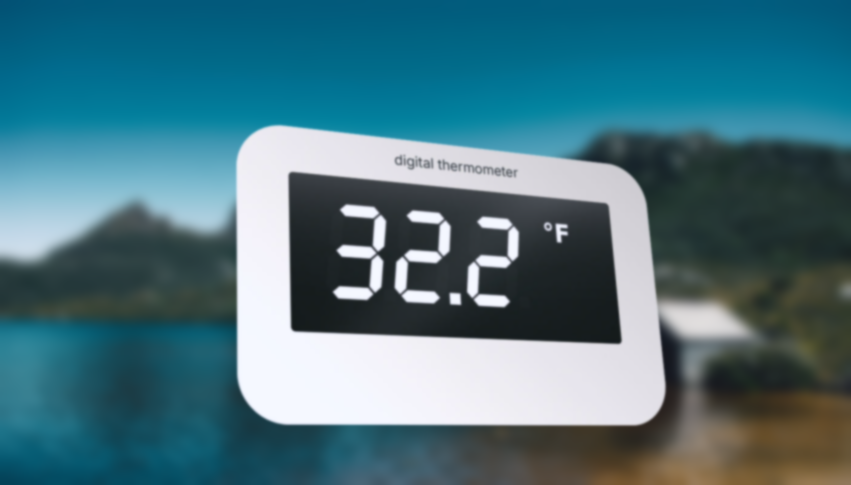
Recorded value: 32.2
